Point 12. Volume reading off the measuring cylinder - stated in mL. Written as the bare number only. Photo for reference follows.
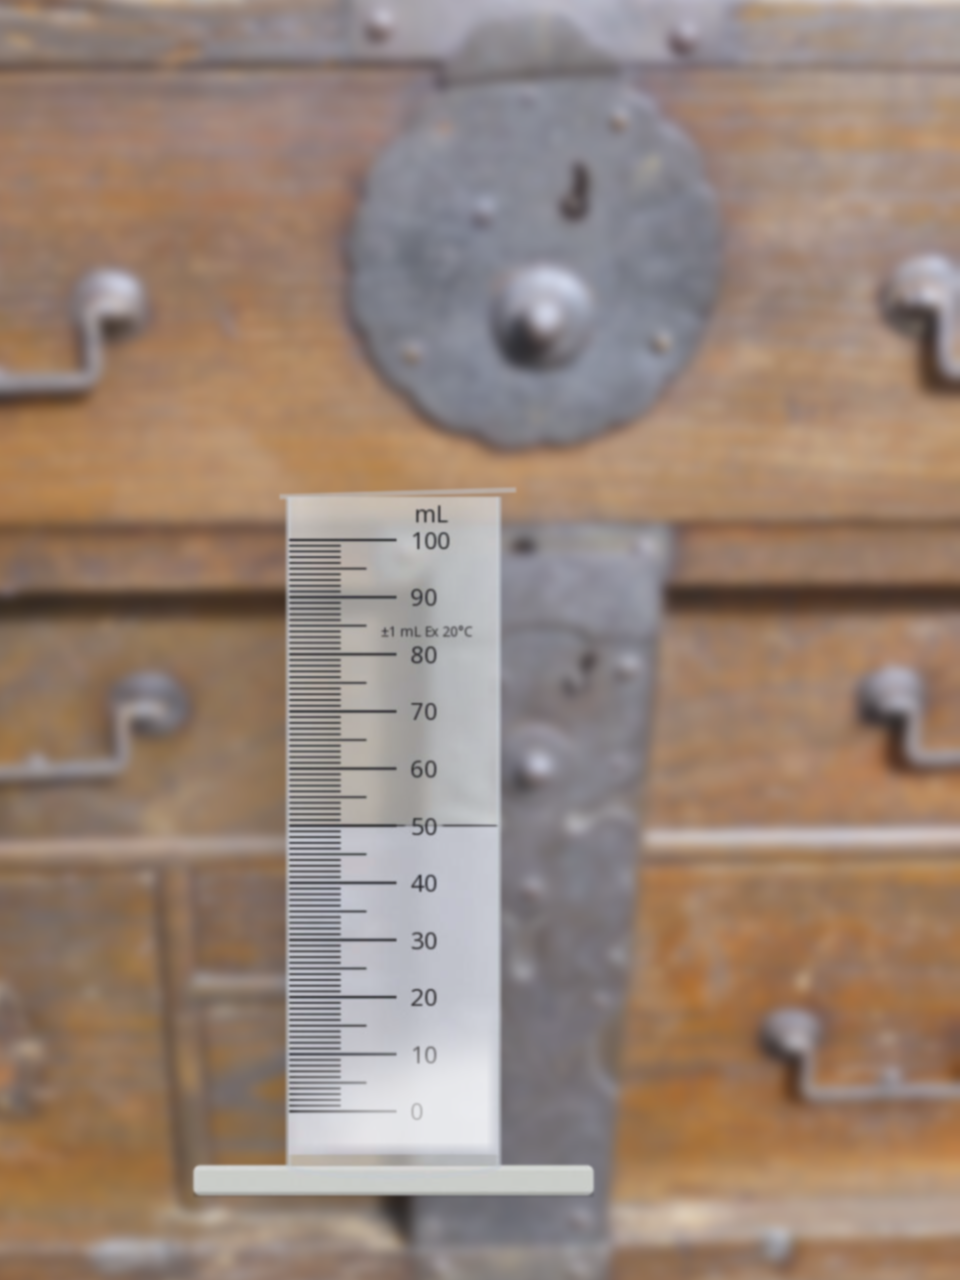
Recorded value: 50
